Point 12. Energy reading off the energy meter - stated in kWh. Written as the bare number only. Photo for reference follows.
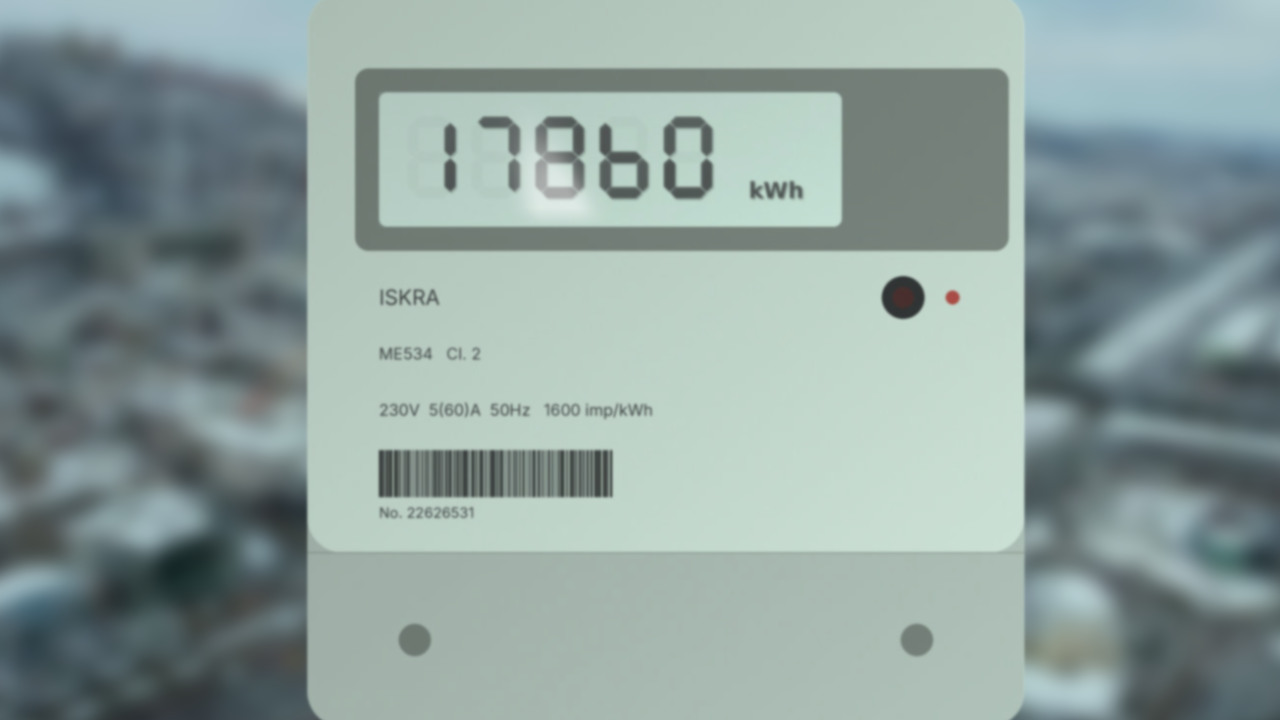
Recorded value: 17860
